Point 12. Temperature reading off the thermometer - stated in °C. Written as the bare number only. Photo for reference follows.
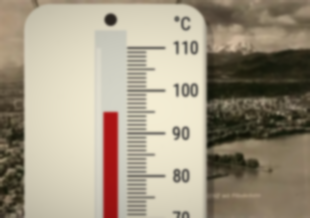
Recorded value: 95
